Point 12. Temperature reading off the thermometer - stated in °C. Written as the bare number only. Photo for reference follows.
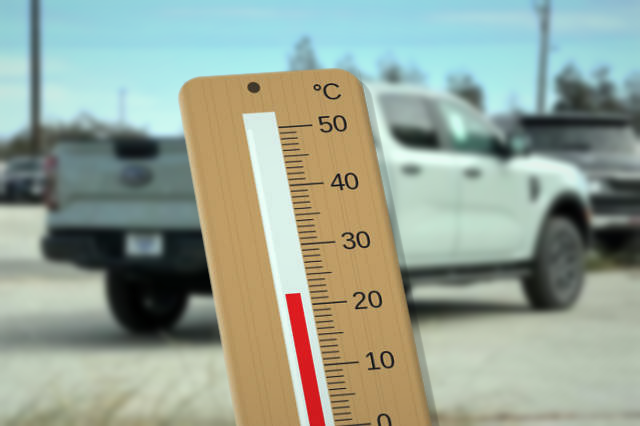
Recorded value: 22
